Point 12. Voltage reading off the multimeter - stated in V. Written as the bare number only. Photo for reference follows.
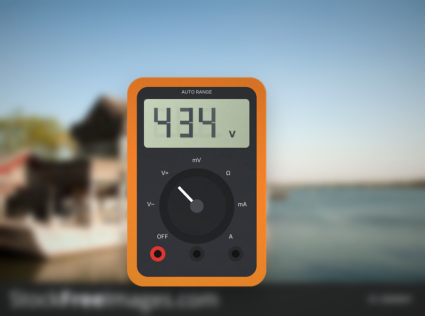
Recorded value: 434
